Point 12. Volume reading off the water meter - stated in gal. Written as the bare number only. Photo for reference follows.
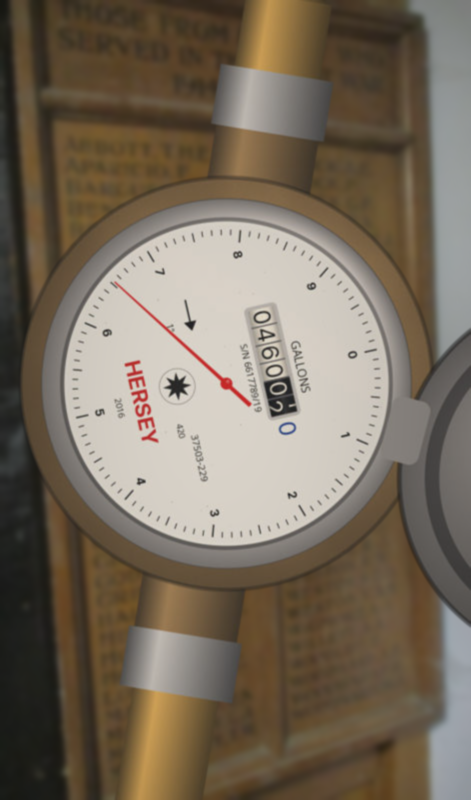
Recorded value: 460016.5
